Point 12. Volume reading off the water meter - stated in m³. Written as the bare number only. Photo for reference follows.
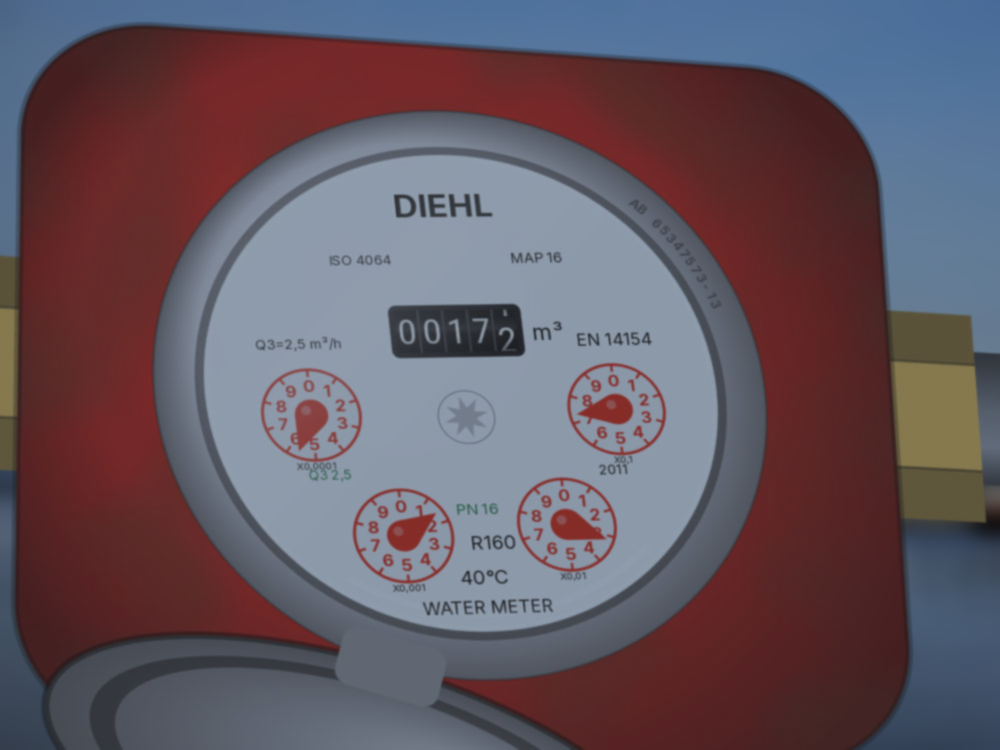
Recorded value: 171.7315
